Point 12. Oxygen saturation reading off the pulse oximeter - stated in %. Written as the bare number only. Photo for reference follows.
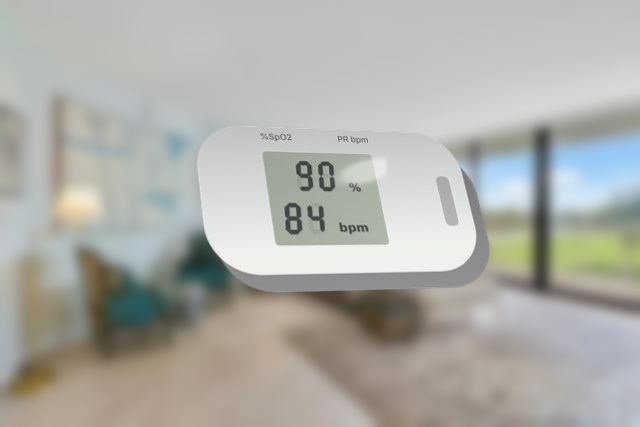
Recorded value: 90
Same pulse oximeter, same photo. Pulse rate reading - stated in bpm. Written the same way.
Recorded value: 84
